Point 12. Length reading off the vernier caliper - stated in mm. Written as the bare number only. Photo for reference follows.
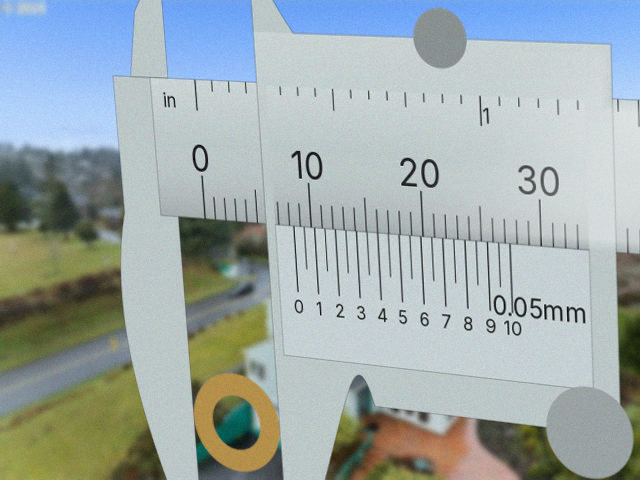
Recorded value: 8.4
